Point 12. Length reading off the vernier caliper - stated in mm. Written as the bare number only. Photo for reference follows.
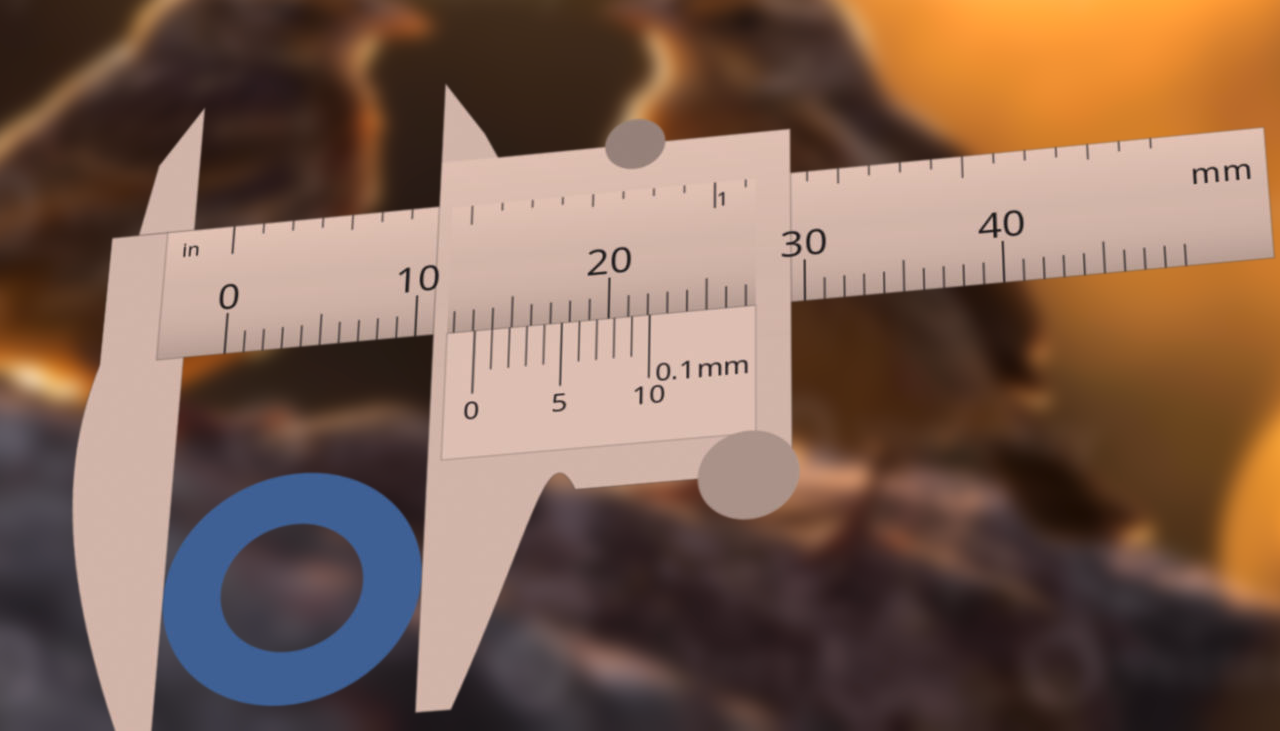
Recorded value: 13.1
